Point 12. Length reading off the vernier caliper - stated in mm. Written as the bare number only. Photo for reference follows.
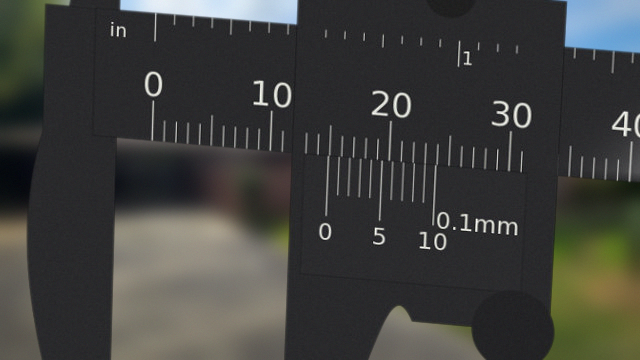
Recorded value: 14.9
